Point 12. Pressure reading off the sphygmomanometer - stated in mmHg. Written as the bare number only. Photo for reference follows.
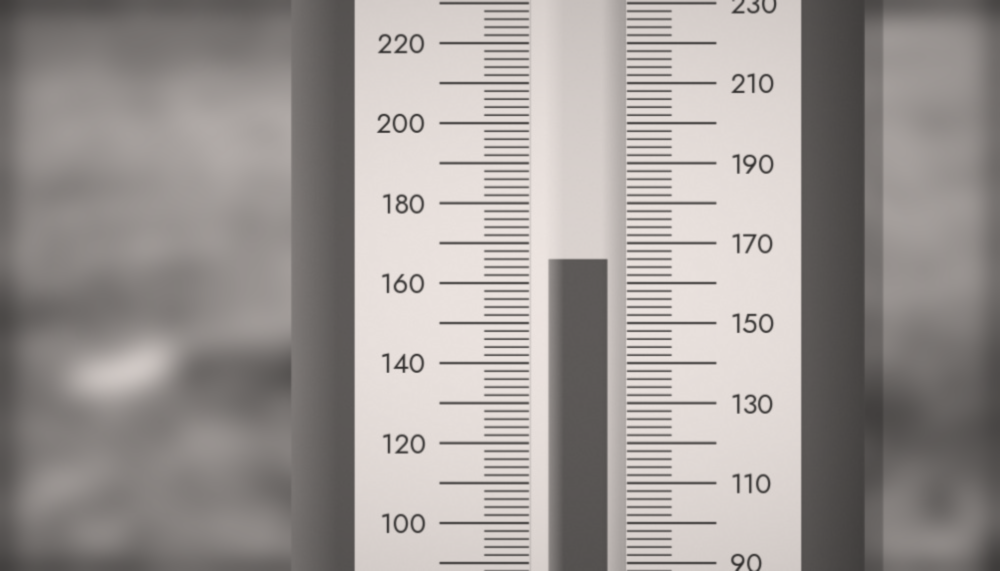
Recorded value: 166
